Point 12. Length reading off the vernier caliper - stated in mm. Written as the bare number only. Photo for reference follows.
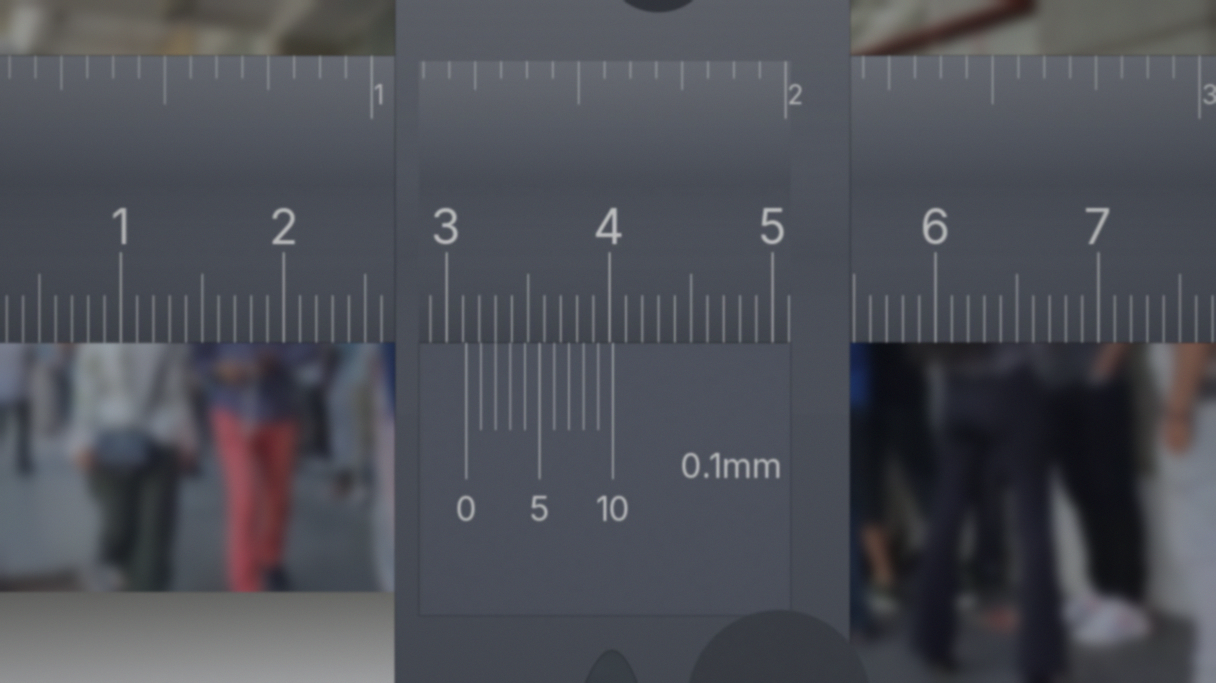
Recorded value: 31.2
